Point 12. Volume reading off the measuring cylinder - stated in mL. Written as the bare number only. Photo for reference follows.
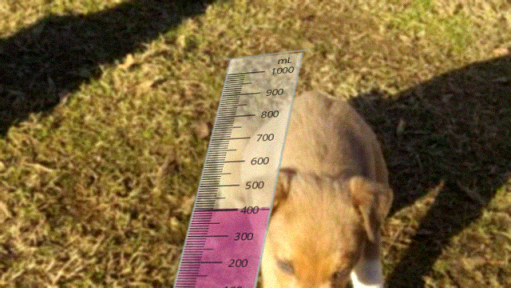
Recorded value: 400
